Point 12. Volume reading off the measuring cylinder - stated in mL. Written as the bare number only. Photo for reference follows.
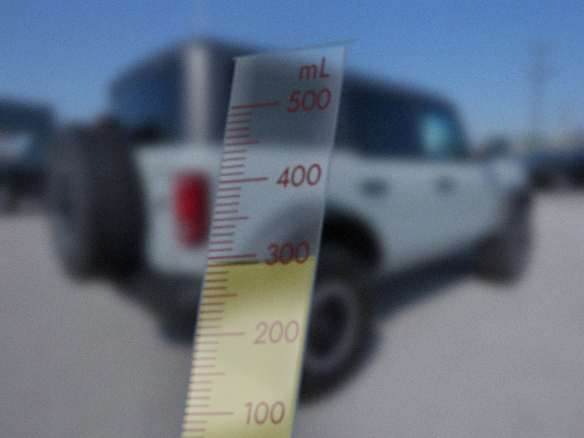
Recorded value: 290
